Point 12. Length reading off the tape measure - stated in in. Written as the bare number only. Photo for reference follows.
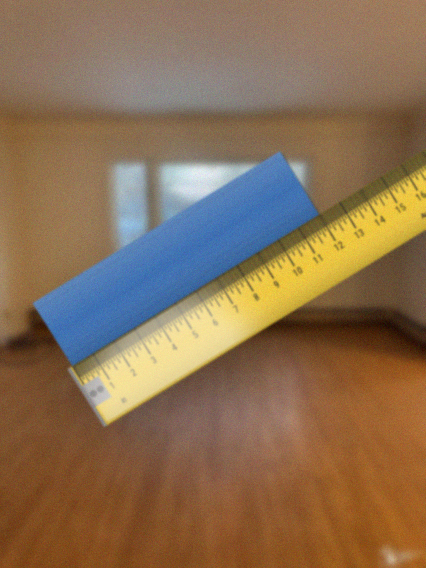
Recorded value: 12
